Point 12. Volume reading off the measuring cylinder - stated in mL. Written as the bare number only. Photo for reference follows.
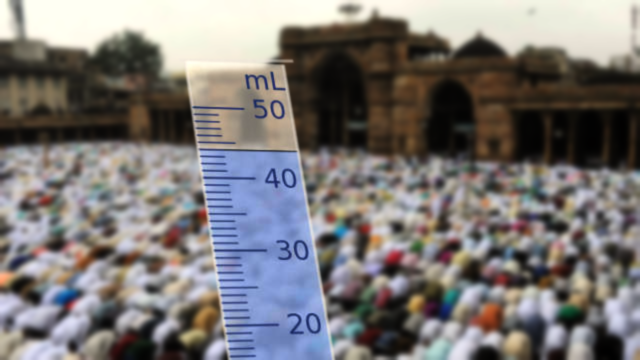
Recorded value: 44
